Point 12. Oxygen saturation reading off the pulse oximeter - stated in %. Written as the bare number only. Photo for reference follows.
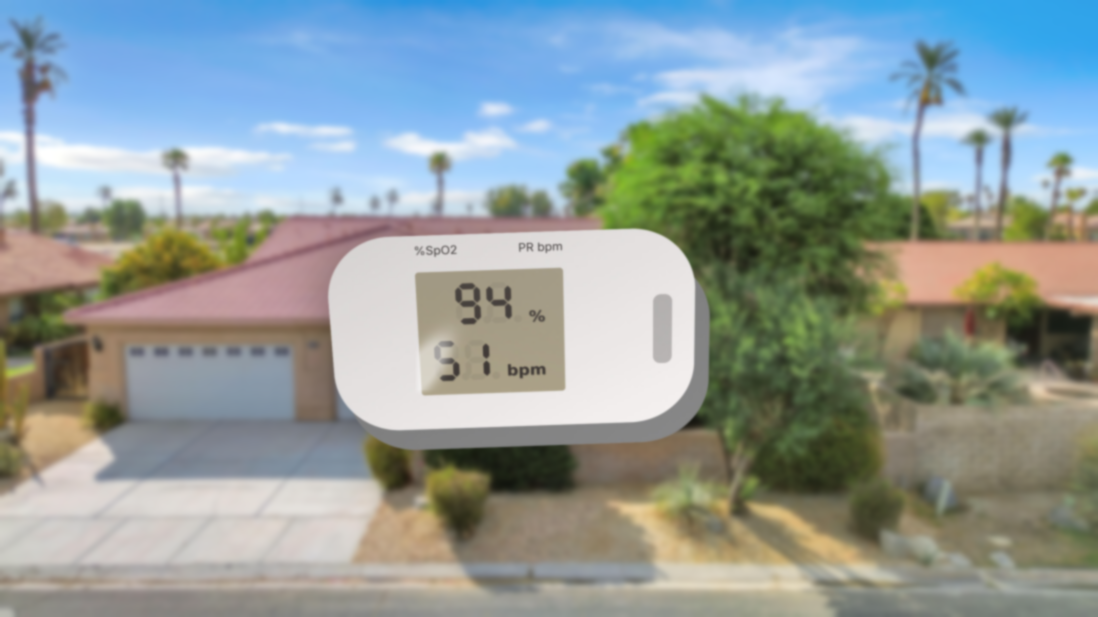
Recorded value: 94
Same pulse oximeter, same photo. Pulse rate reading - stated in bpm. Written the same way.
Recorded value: 51
